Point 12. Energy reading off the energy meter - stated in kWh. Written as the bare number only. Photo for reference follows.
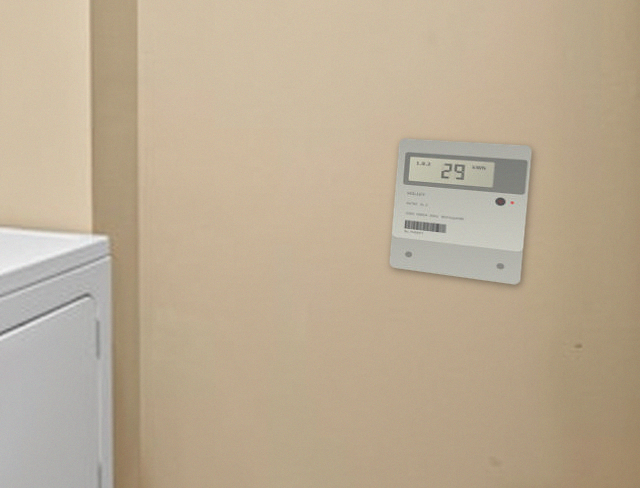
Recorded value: 29
